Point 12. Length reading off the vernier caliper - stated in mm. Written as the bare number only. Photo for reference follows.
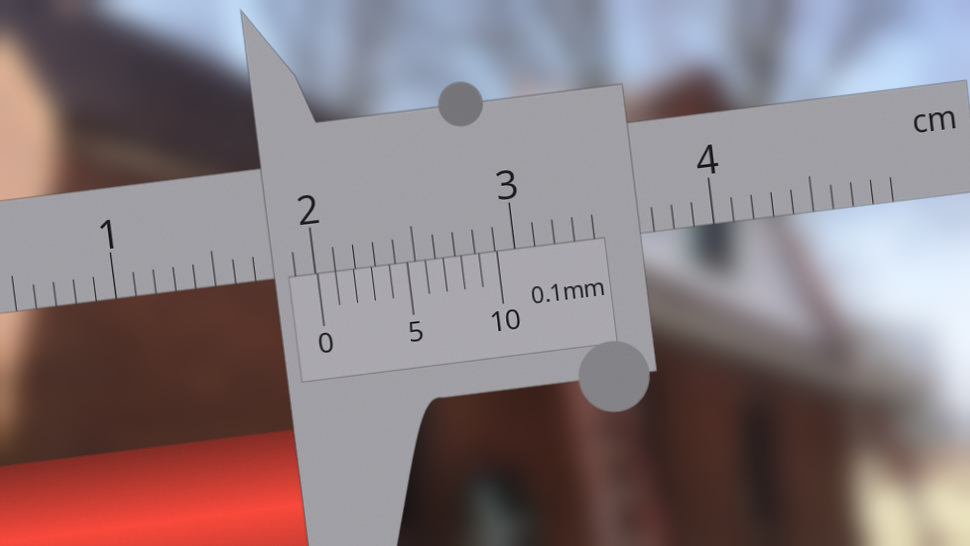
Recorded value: 20.1
